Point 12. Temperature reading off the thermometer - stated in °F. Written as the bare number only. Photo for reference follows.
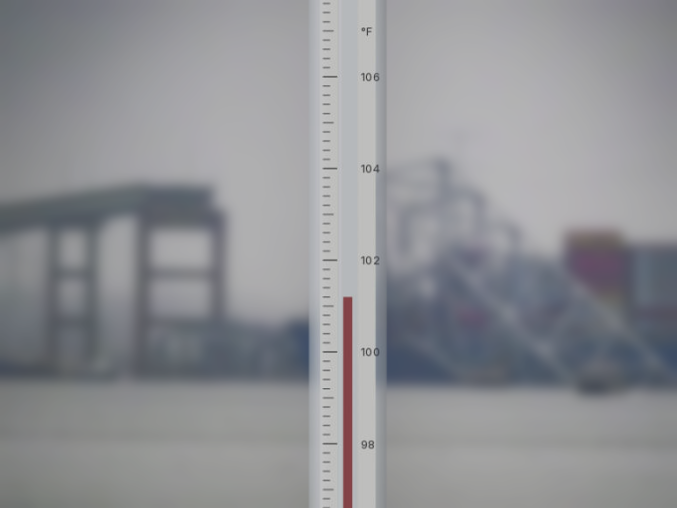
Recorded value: 101.2
